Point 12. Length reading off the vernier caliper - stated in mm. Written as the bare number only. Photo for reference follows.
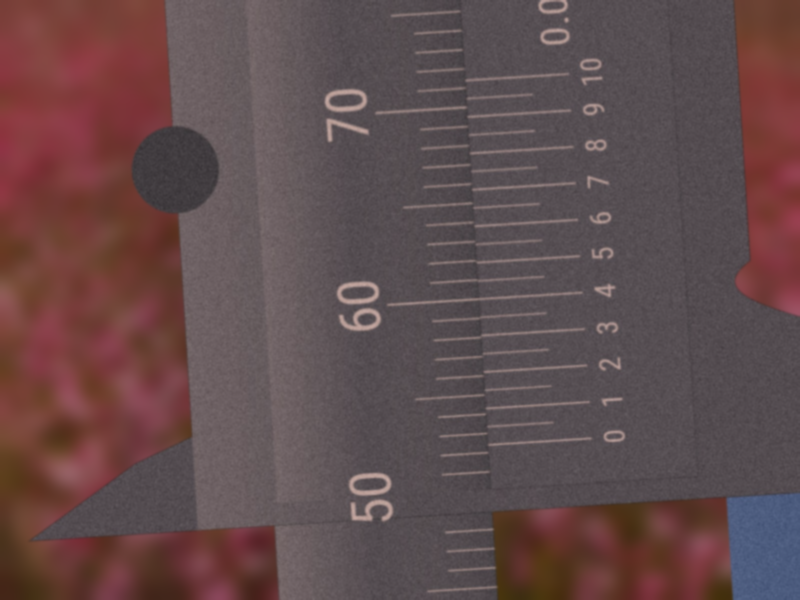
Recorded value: 52.4
